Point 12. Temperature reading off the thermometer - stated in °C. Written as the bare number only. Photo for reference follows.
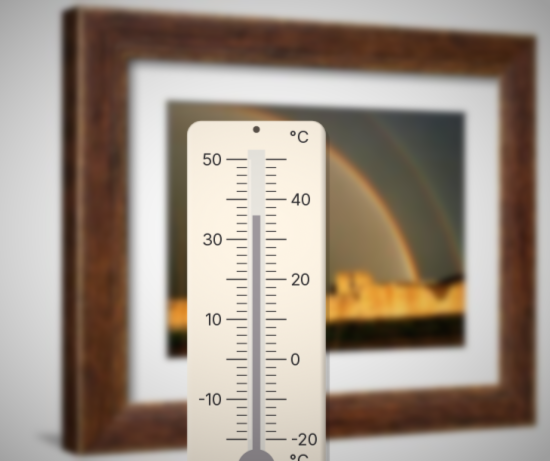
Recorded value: 36
